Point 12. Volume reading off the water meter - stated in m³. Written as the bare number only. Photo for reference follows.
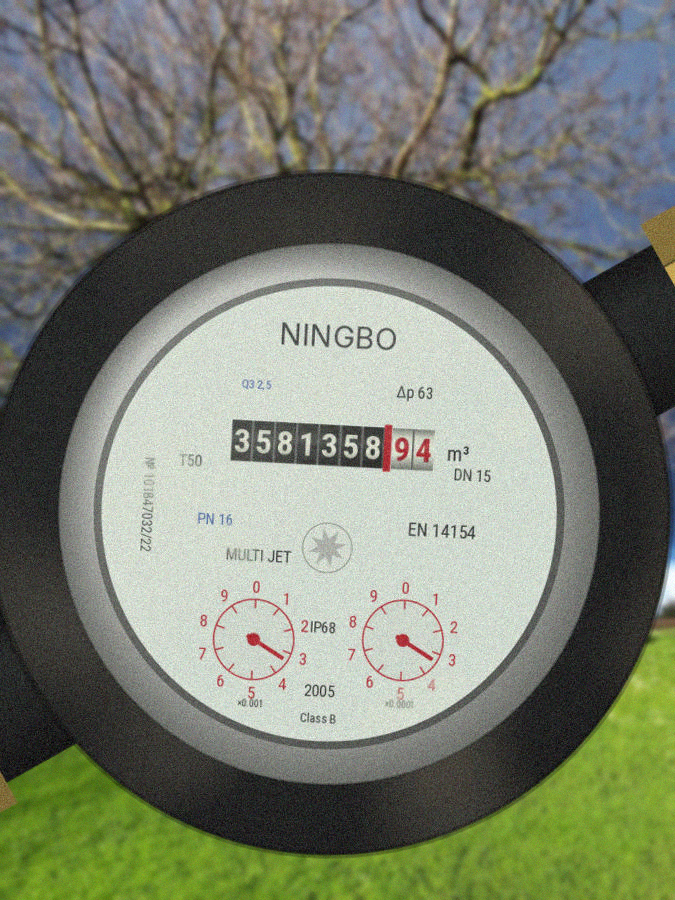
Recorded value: 3581358.9433
